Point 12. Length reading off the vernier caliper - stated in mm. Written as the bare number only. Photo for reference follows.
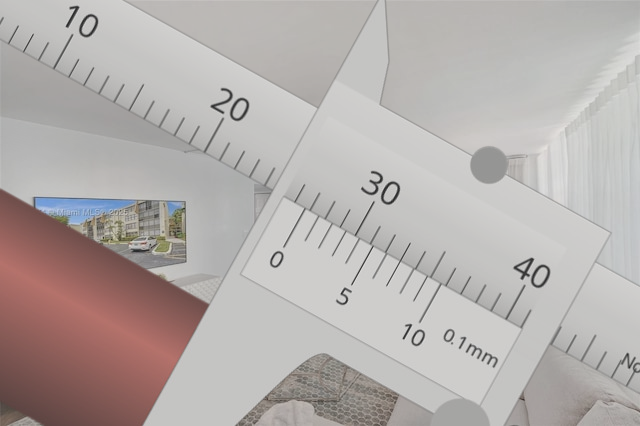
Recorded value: 26.7
